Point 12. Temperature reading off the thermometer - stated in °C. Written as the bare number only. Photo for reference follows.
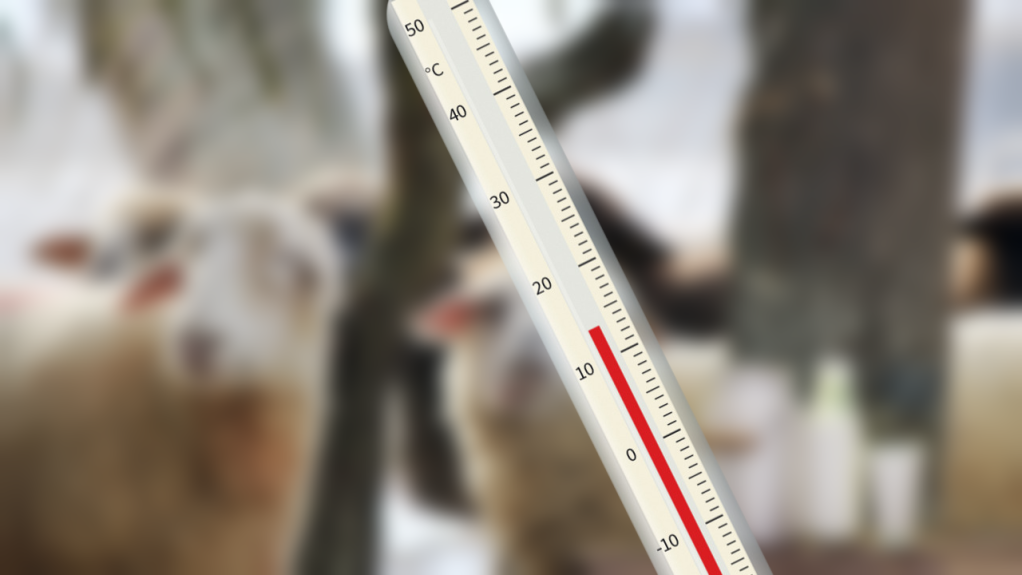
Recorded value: 13.5
